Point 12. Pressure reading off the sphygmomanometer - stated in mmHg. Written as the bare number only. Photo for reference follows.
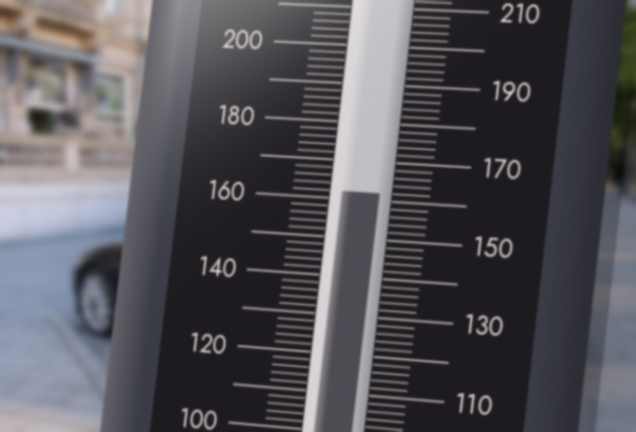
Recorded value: 162
